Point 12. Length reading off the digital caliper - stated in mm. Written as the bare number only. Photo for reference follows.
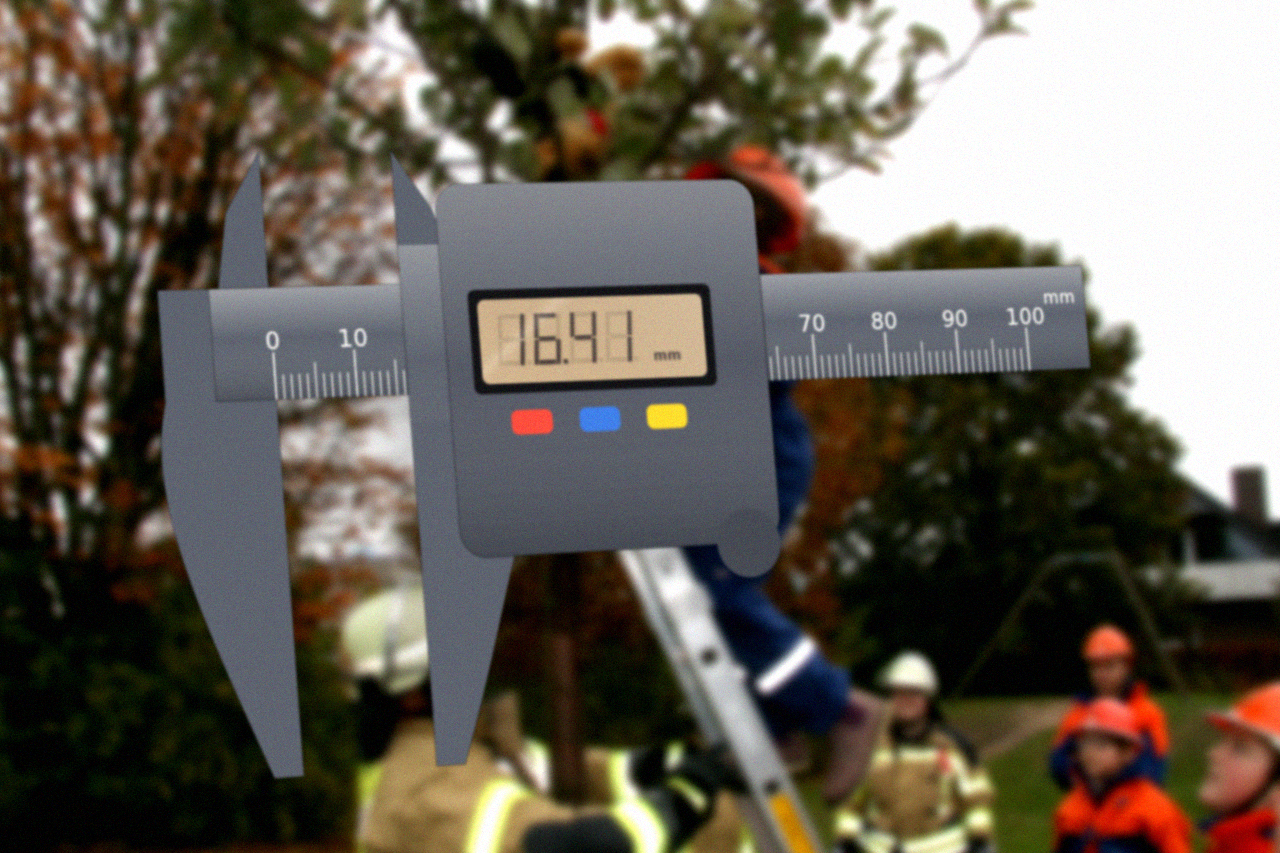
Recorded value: 16.41
